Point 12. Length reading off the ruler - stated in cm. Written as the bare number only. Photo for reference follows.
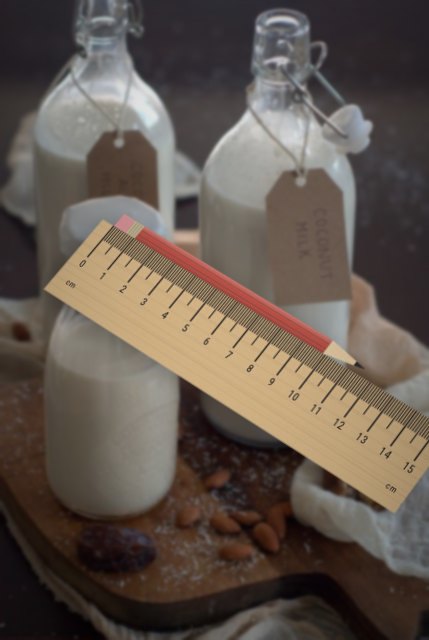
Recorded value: 11.5
